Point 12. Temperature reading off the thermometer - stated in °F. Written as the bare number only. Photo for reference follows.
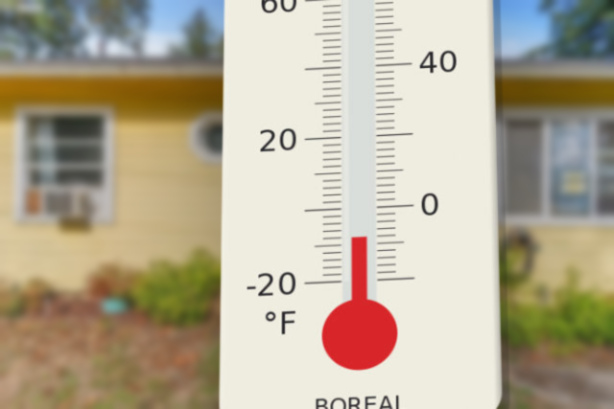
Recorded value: -8
